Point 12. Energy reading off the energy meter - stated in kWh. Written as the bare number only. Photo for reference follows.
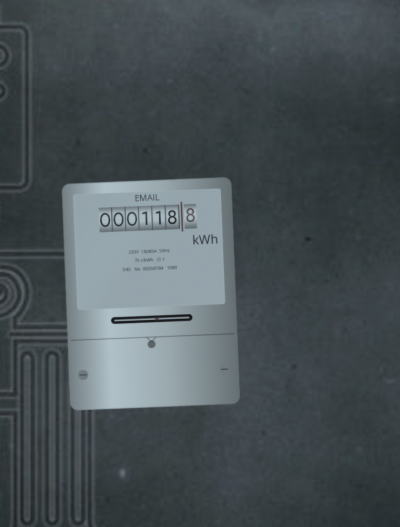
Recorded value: 118.8
